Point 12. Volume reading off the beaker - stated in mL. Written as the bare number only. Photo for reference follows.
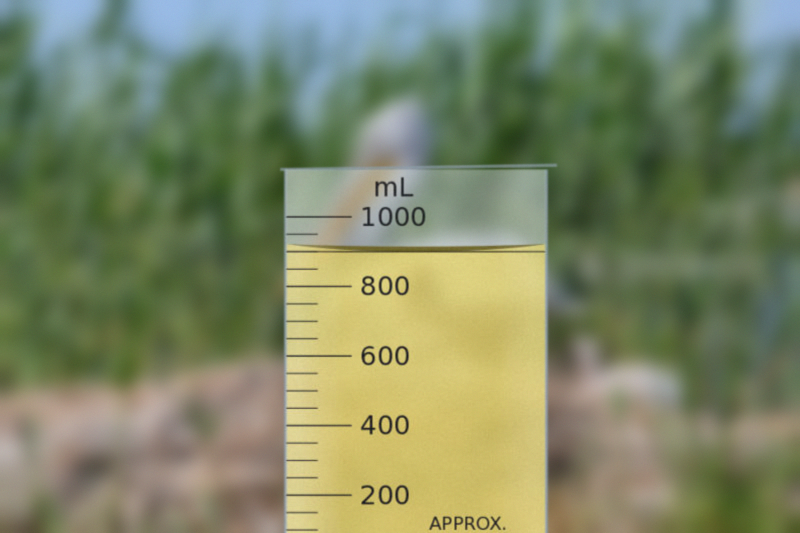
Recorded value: 900
